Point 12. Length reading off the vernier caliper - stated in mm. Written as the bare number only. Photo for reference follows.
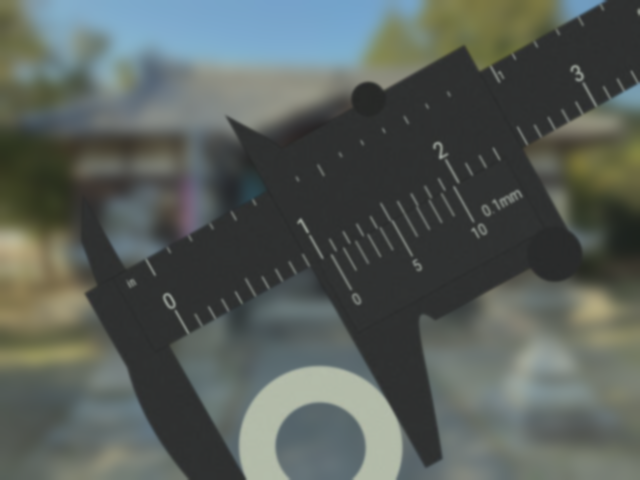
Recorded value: 10.6
